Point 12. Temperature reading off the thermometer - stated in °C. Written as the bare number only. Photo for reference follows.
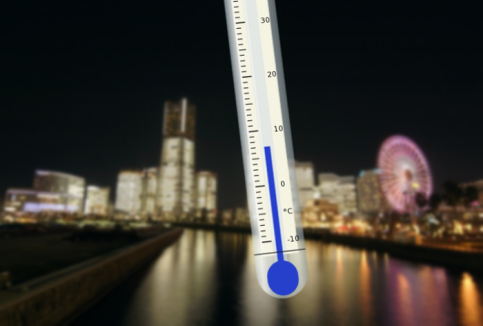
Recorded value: 7
